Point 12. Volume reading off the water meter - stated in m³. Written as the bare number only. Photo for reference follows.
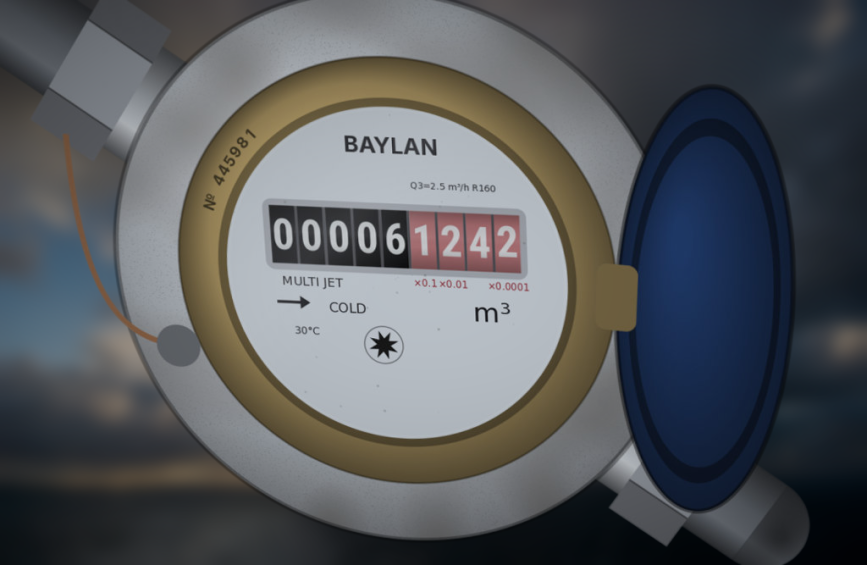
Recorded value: 6.1242
